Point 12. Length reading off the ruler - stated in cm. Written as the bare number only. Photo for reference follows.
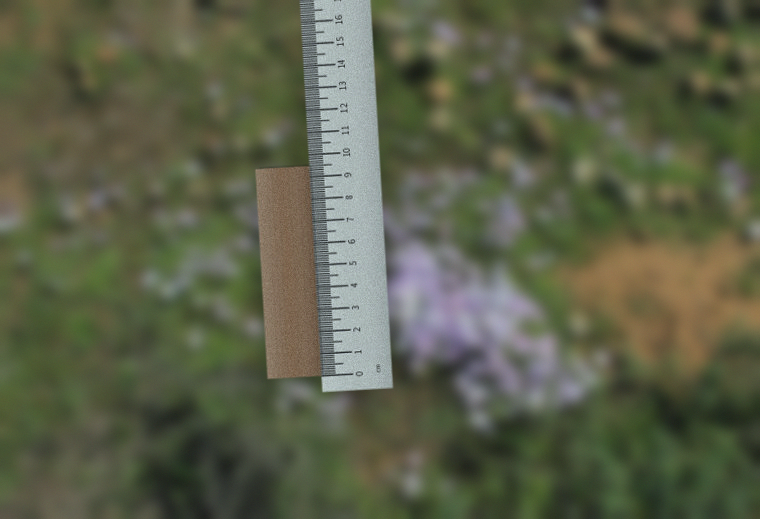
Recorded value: 9.5
